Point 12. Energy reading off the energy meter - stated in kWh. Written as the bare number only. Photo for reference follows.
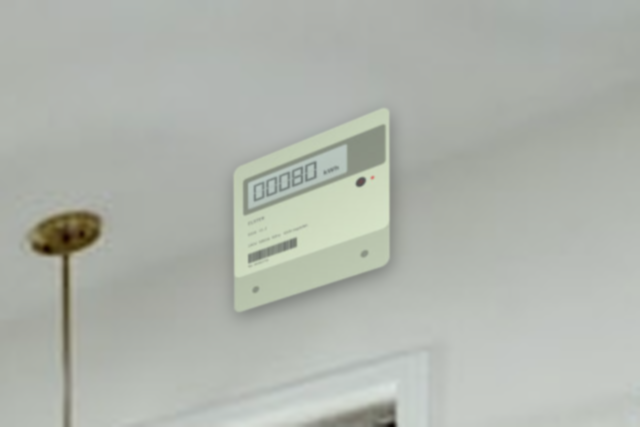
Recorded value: 80
